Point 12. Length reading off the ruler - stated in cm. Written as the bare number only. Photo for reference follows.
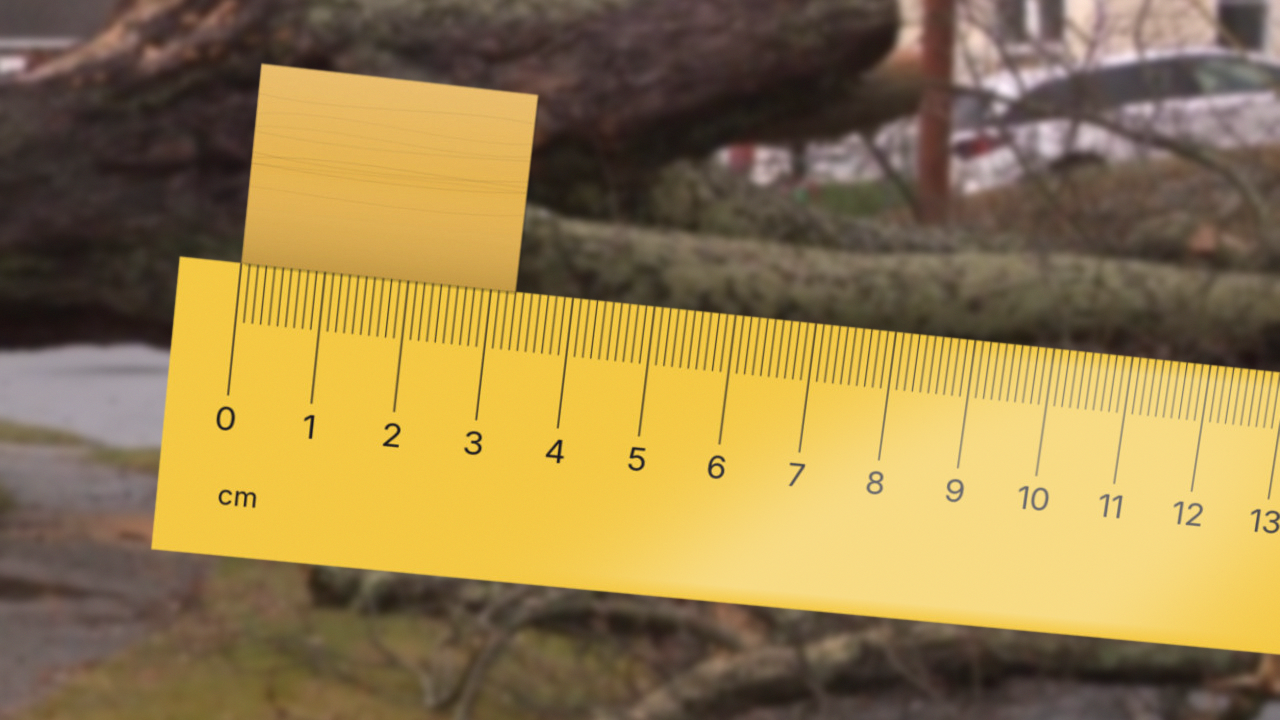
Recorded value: 3.3
